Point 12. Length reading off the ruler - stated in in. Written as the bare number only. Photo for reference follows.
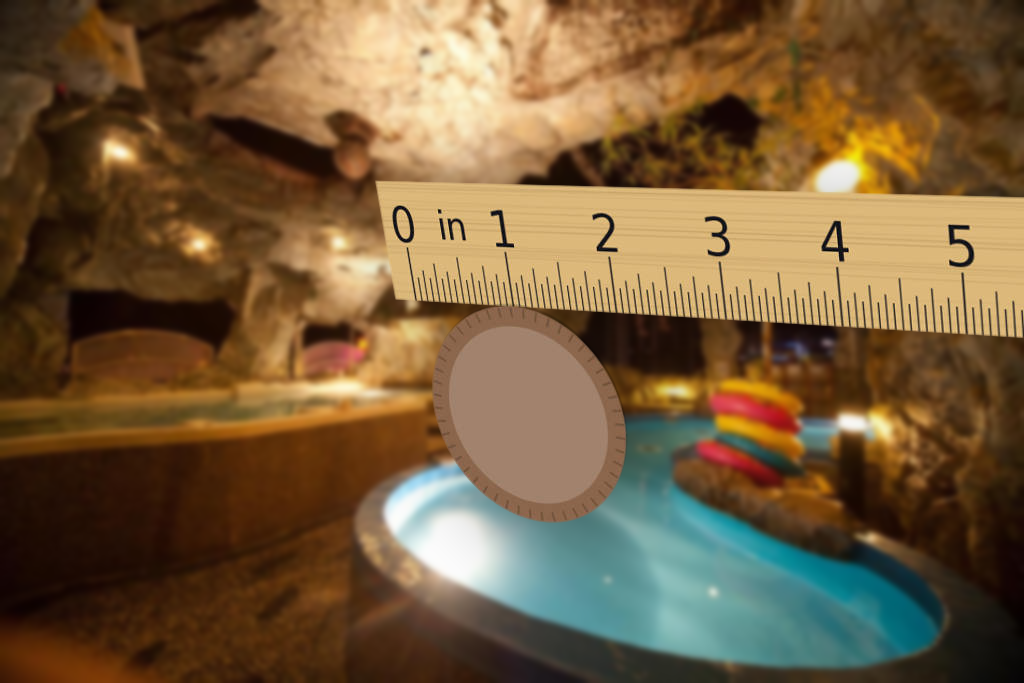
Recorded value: 1.9375
